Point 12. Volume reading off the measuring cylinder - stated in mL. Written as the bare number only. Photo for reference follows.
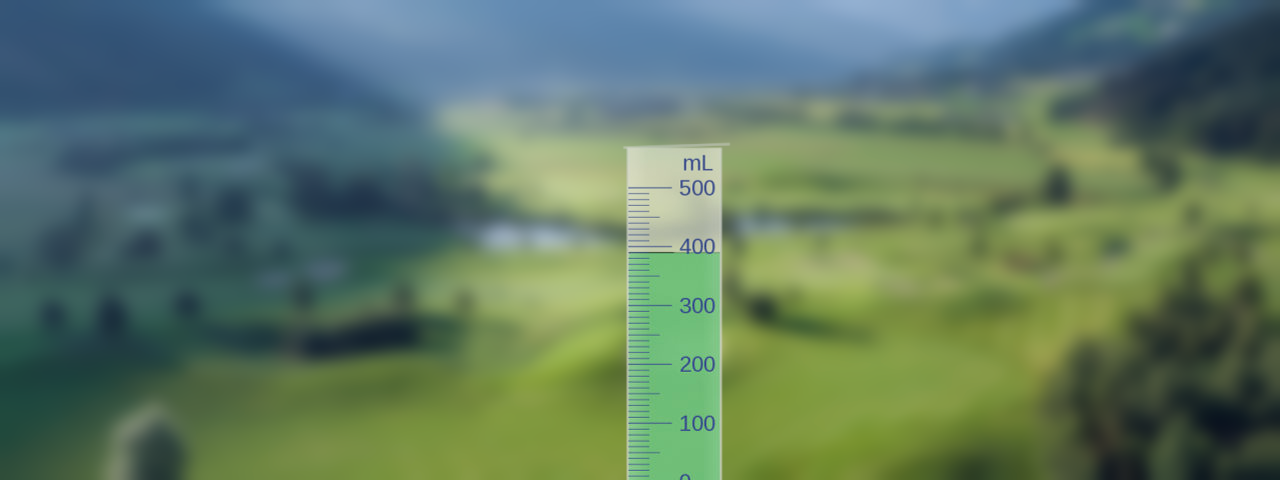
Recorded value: 390
